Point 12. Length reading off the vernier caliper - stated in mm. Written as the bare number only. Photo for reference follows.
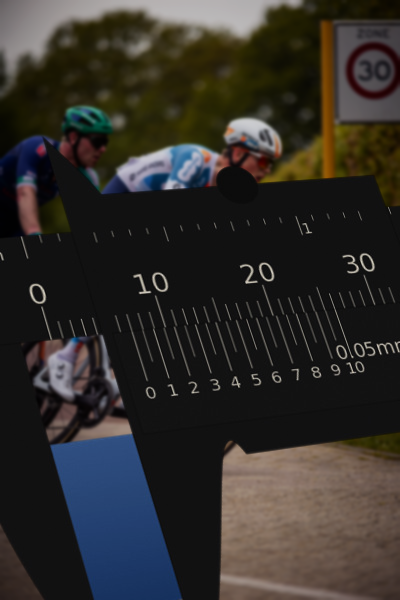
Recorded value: 7.0
